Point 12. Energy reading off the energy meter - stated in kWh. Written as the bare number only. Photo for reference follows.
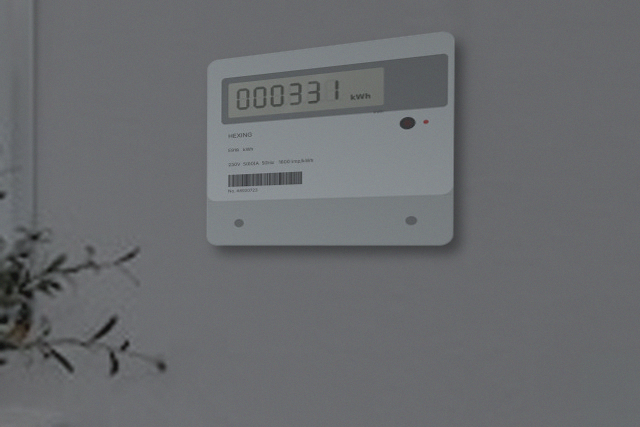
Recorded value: 331
